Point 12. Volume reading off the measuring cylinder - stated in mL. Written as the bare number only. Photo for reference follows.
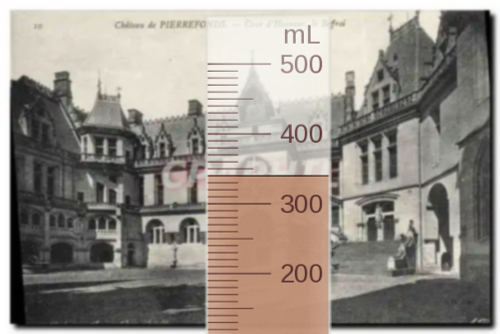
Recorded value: 340
